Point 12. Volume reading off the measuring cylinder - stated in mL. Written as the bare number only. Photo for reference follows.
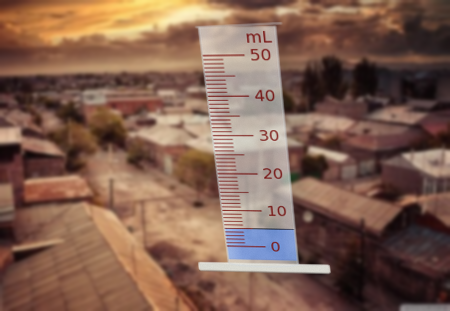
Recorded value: 5
